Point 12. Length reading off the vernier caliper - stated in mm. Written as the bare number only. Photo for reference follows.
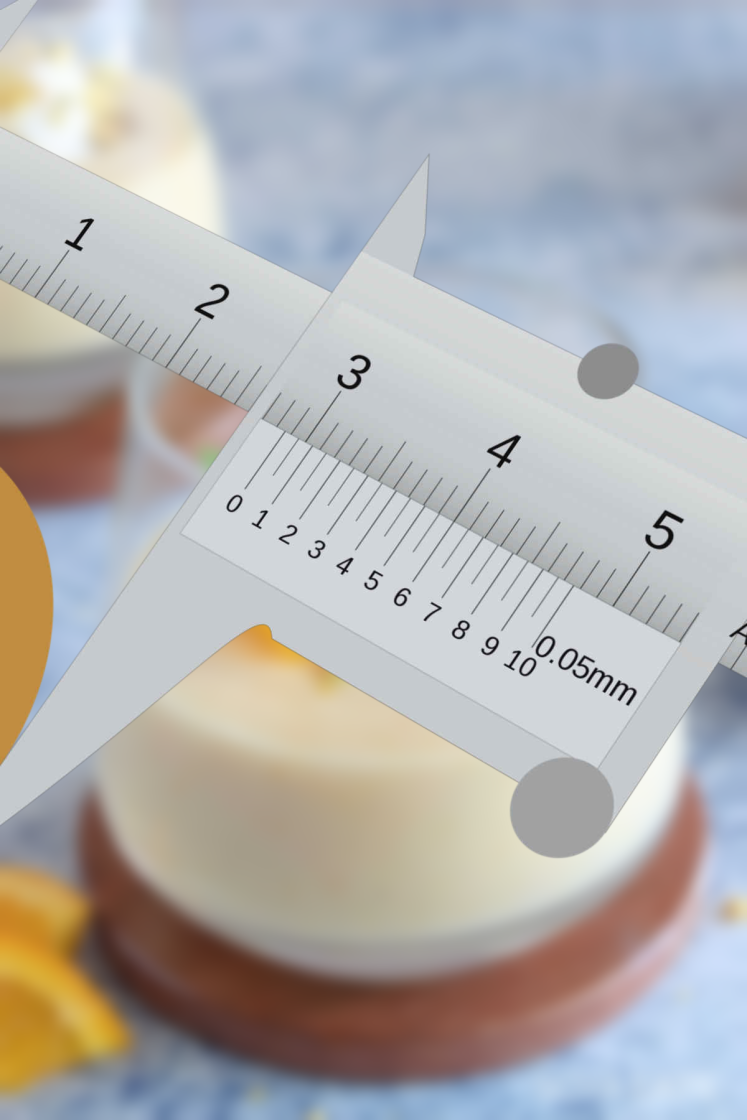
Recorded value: 28.6
